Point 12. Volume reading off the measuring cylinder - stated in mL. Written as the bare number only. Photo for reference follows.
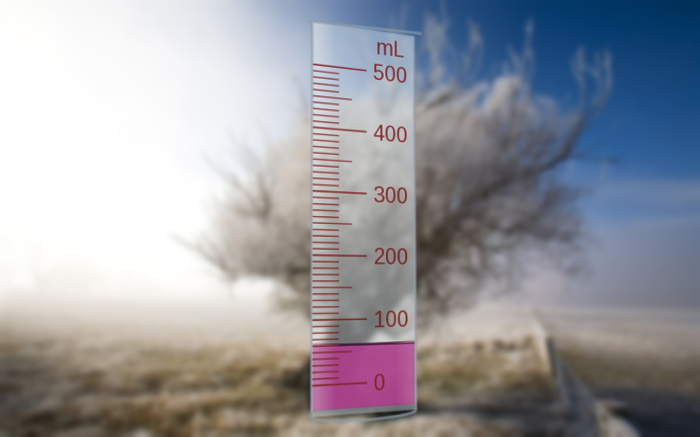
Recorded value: 60
